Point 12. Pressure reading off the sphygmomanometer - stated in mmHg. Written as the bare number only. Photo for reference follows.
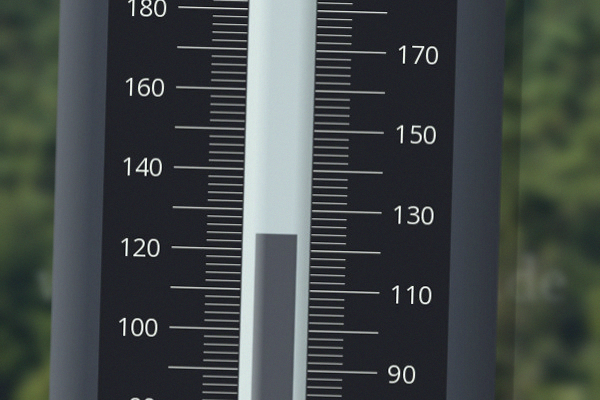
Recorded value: 124
